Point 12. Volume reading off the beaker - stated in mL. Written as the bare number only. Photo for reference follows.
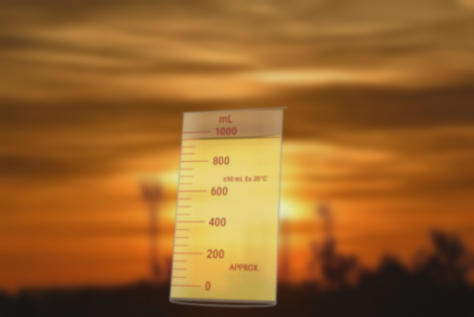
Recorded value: 950
